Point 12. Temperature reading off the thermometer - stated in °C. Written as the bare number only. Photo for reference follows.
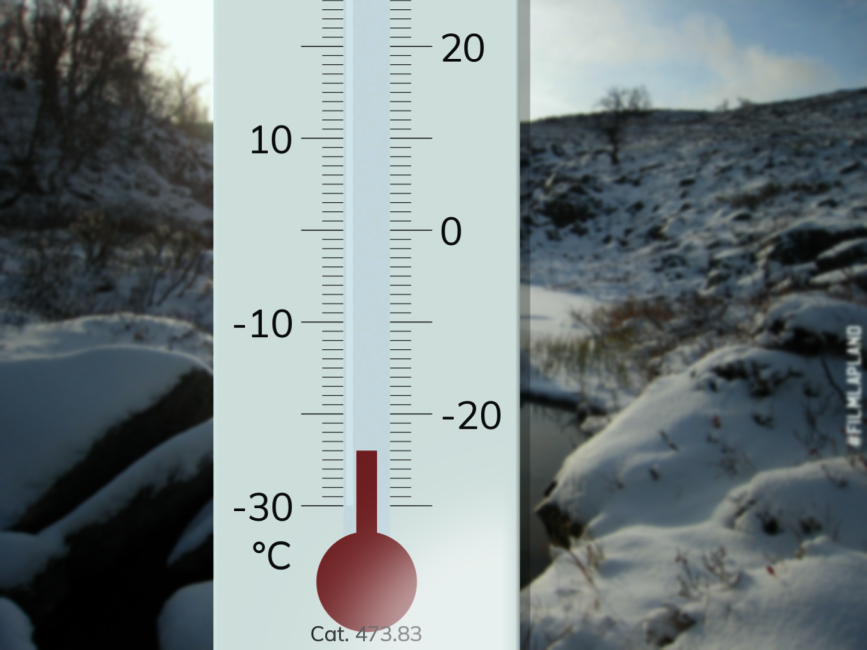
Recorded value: -24
